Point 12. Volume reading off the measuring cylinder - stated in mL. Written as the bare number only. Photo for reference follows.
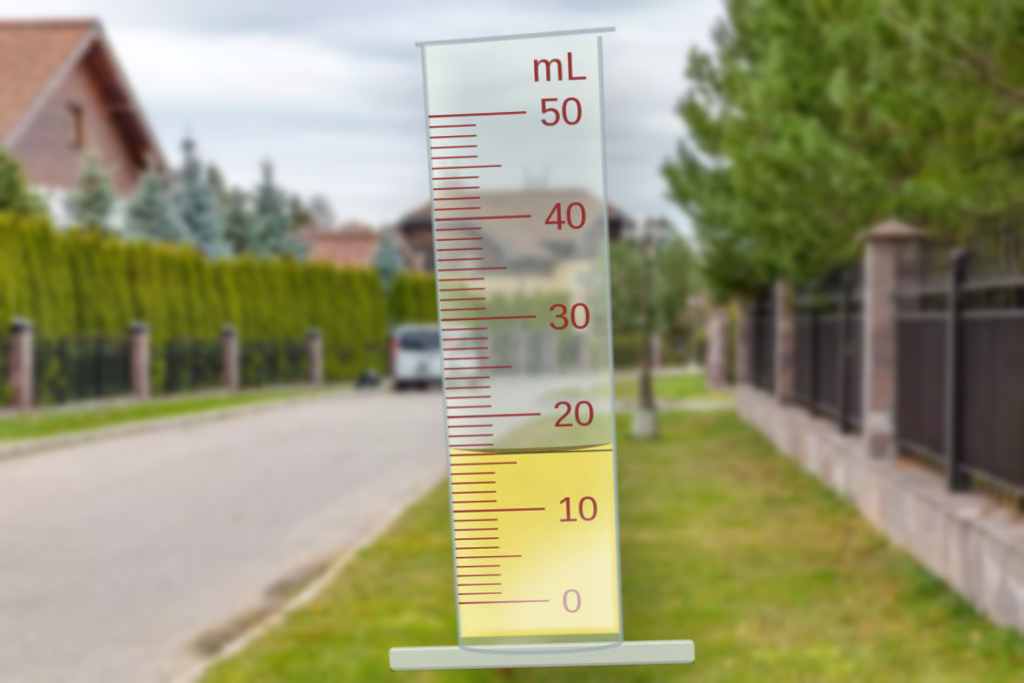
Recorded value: 16
